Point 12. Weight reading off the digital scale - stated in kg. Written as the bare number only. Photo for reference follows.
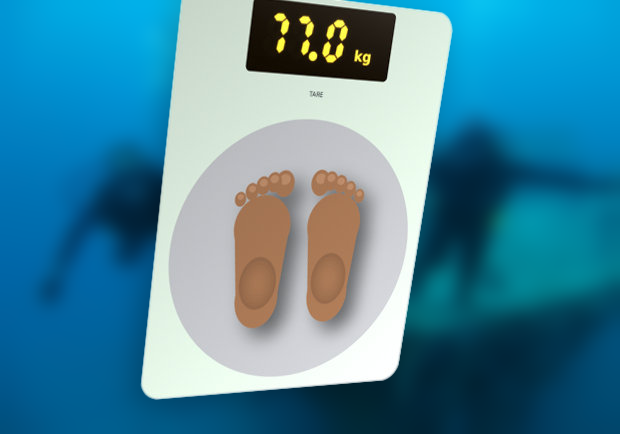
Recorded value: 77.0
